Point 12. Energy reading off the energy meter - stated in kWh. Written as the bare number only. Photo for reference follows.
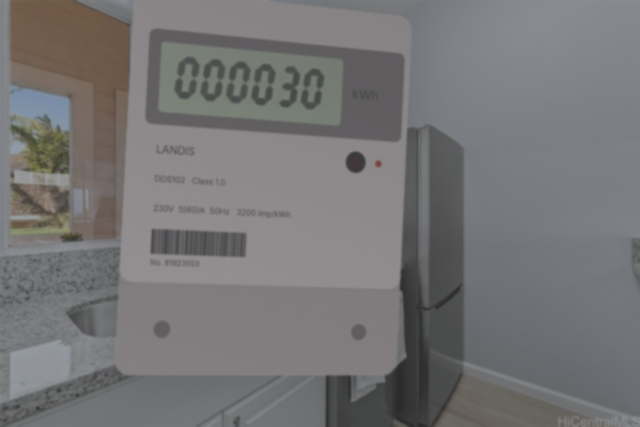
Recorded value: 30
